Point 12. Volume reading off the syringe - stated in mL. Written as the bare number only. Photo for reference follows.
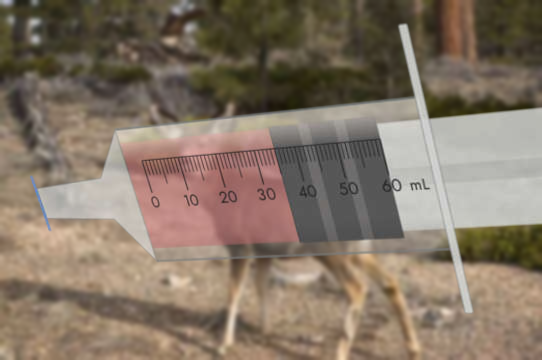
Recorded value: 35
